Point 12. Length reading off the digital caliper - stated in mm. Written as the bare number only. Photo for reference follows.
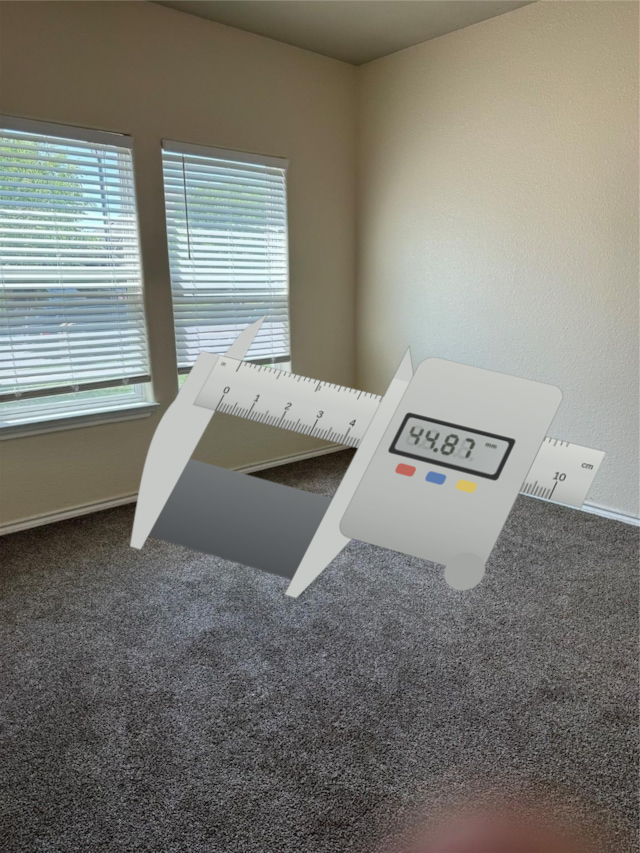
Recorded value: 44.87
